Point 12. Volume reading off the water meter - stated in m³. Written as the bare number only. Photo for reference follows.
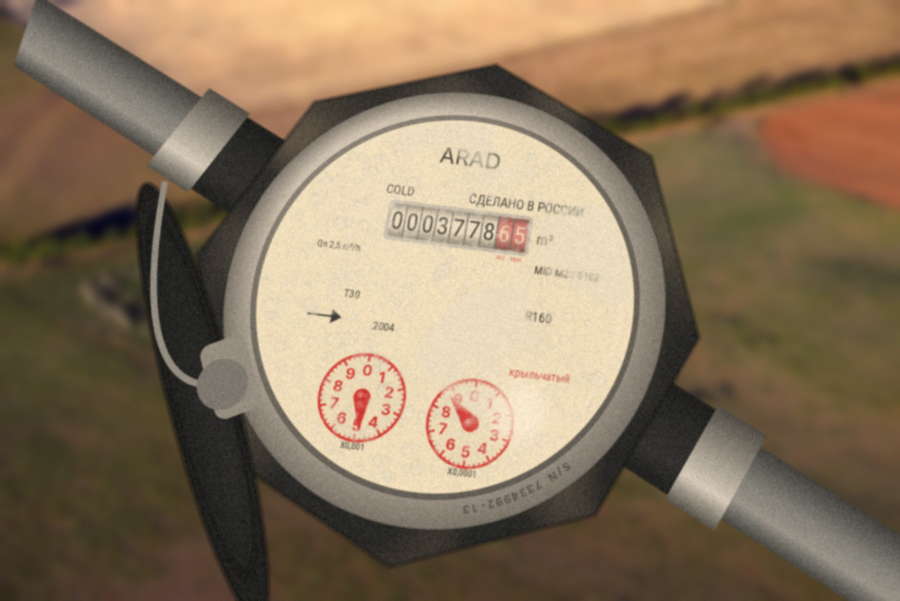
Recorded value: 3778.6548
